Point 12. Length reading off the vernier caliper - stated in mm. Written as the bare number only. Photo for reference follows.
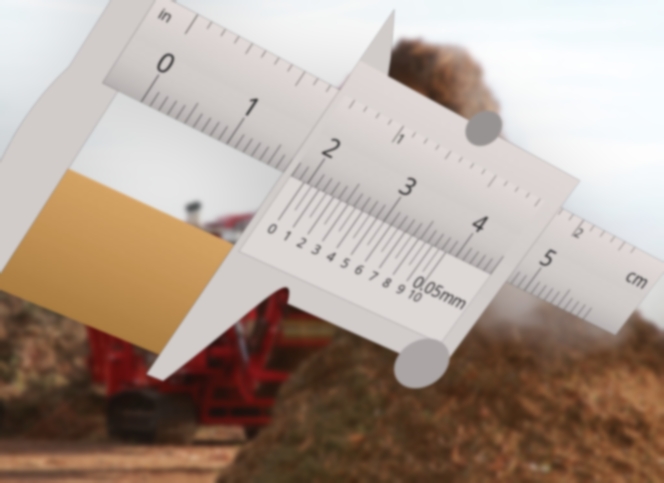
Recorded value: 19.6
